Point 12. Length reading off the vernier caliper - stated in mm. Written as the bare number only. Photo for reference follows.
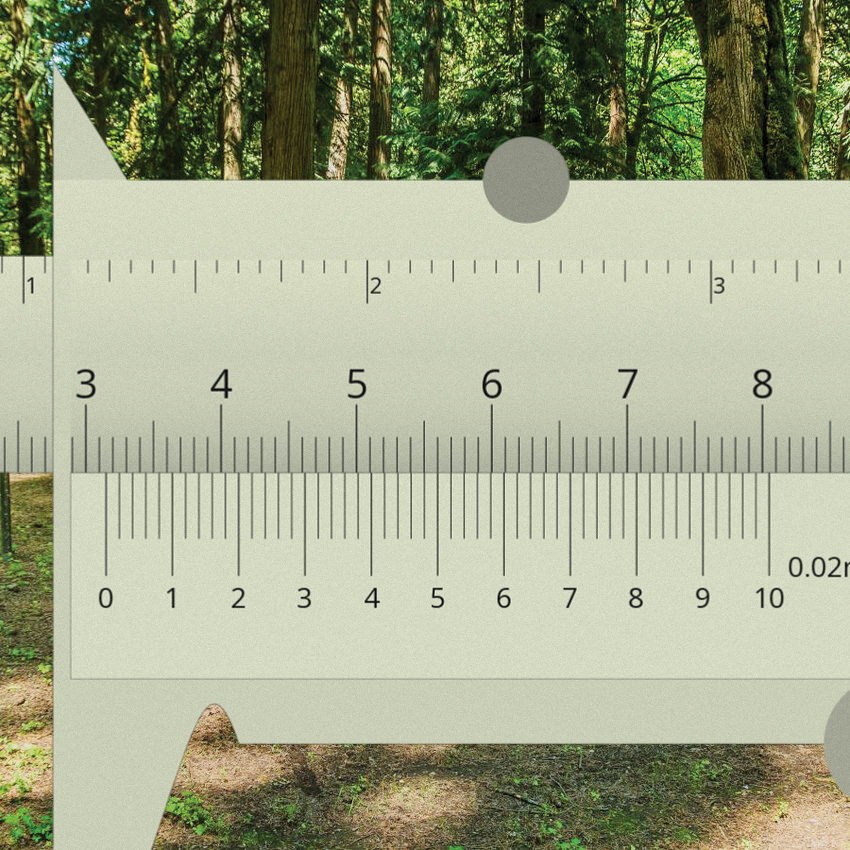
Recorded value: 31.5
